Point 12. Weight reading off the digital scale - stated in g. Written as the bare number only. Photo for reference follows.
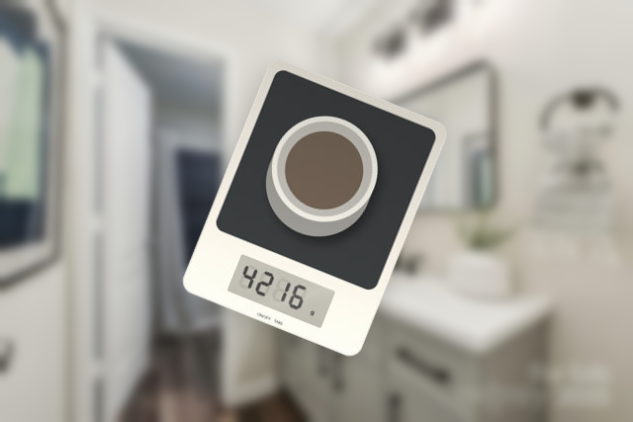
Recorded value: 4216
